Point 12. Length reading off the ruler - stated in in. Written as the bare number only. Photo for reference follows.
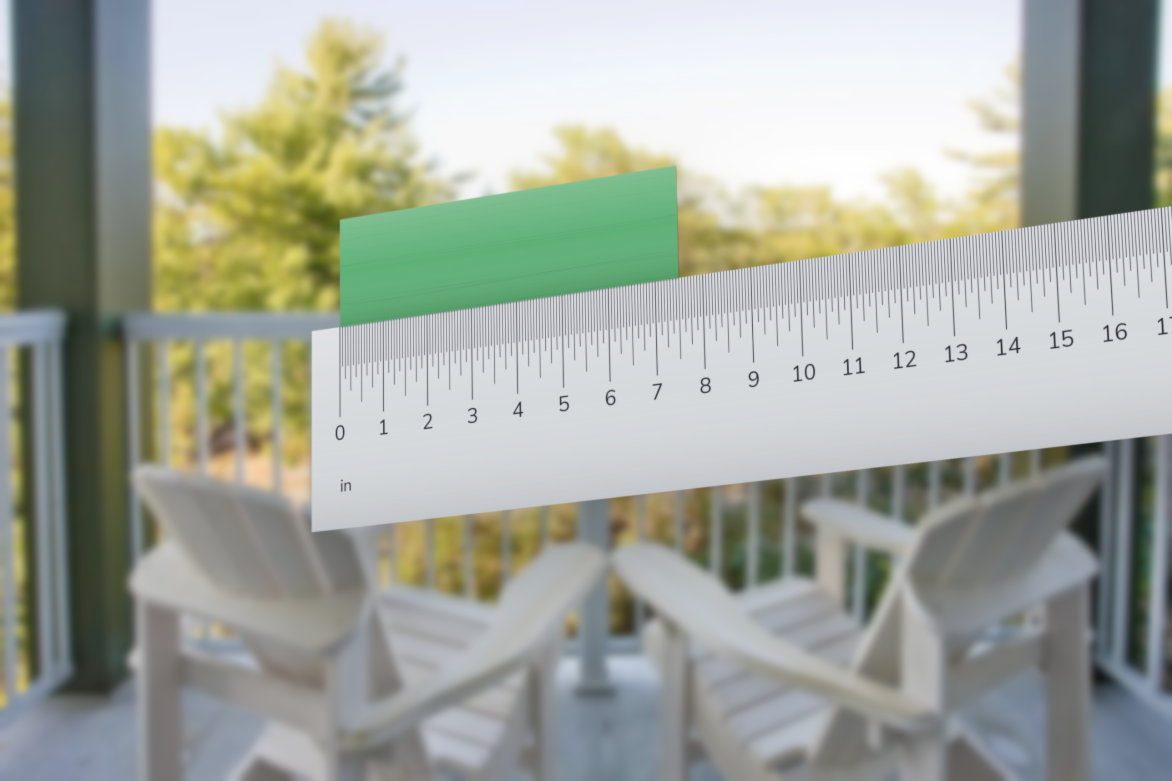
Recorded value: 7.5
